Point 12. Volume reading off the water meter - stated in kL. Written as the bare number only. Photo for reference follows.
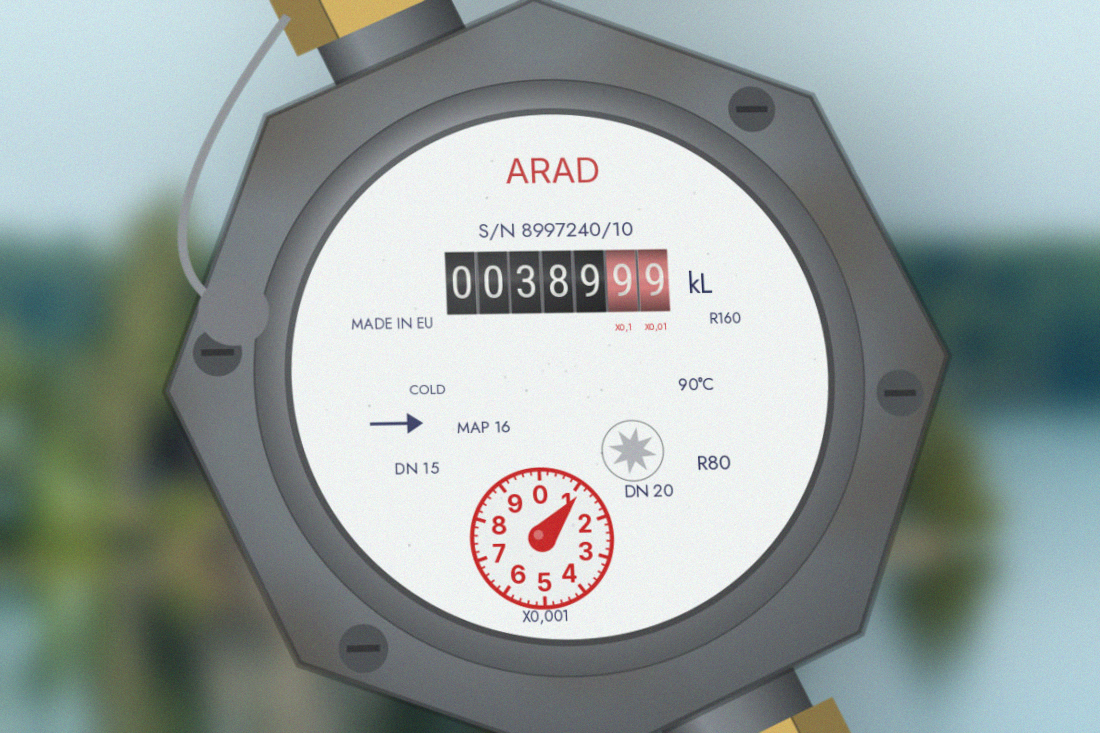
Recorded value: 389.991
